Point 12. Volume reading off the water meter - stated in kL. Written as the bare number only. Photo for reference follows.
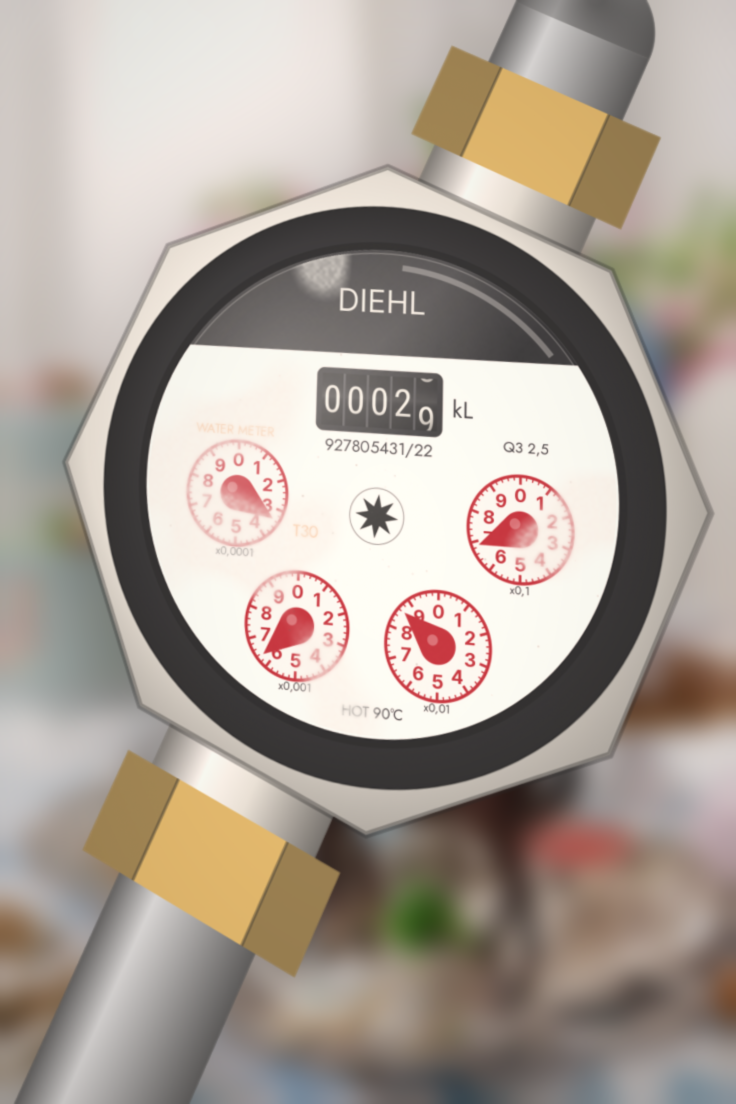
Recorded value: 28.6863
